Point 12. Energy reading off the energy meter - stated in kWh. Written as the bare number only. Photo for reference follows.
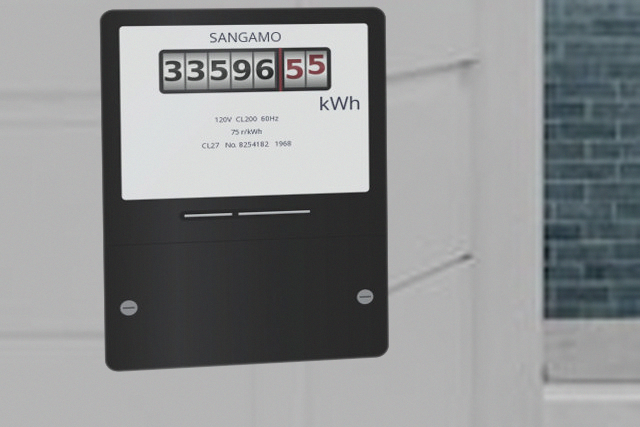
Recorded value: 33596.55
